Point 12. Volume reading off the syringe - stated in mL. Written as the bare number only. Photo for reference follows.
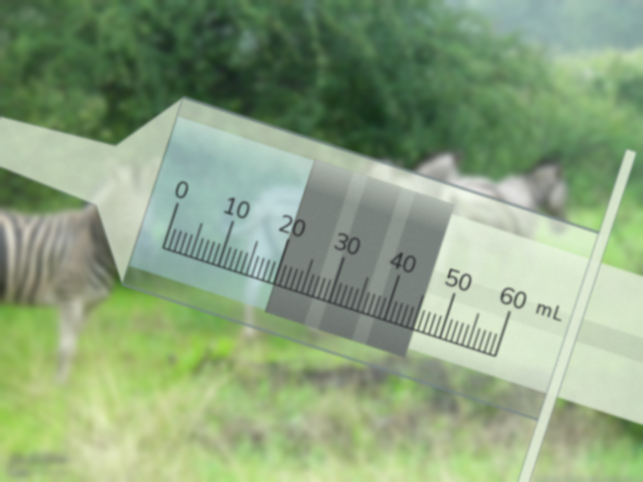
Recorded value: 20
